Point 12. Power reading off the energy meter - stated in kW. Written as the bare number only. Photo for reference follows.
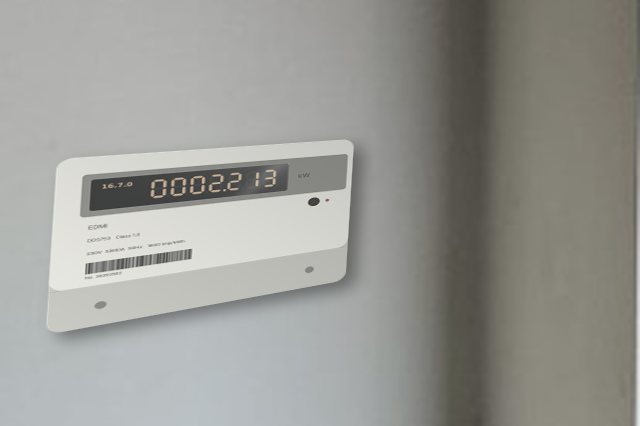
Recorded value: 2.213
